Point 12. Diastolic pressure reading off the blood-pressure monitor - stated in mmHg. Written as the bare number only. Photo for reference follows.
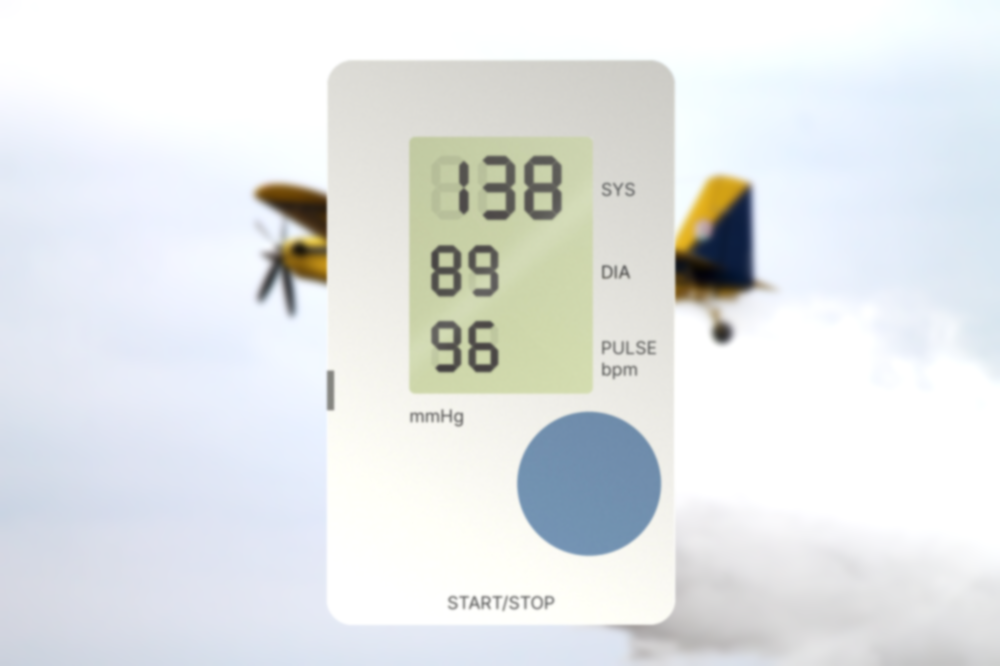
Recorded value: 89
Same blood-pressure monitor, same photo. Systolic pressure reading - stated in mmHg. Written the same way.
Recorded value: 138
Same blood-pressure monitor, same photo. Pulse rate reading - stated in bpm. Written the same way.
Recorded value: 96
